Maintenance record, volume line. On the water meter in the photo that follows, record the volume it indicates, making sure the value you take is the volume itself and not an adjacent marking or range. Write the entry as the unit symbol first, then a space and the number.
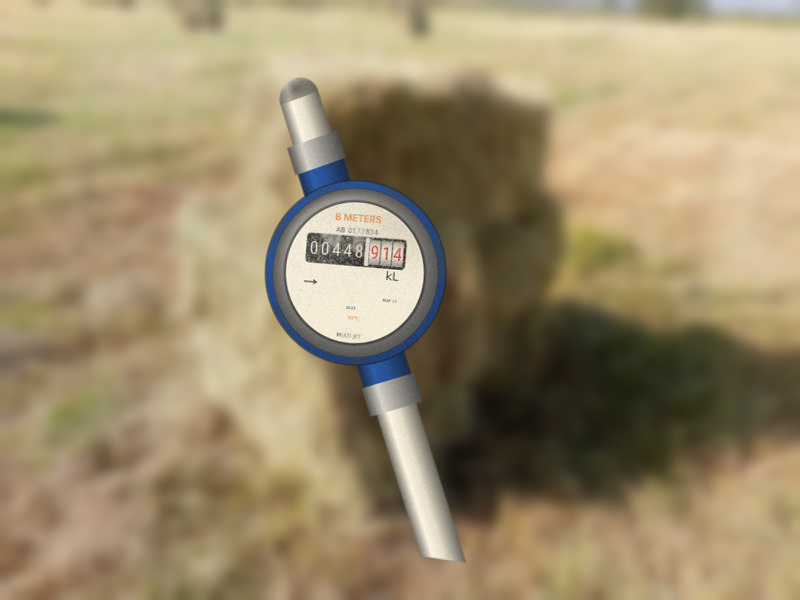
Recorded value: kL 448.914
